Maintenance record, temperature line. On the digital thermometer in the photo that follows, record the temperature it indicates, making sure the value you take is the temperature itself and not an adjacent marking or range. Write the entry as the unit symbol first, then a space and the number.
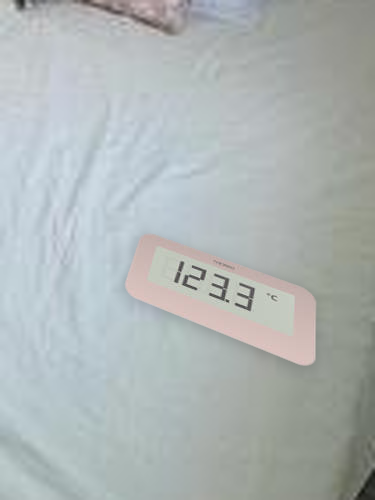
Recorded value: °C 123.3
